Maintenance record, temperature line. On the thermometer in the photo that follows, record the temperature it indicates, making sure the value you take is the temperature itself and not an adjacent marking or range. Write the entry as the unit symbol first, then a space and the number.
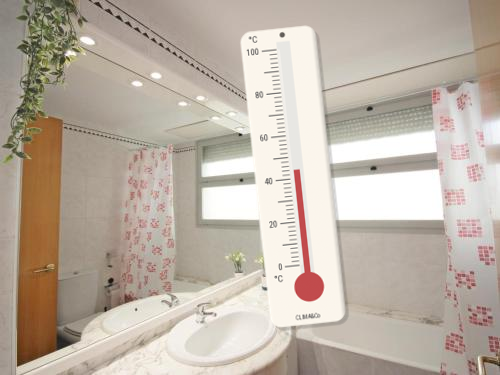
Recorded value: °C 44
